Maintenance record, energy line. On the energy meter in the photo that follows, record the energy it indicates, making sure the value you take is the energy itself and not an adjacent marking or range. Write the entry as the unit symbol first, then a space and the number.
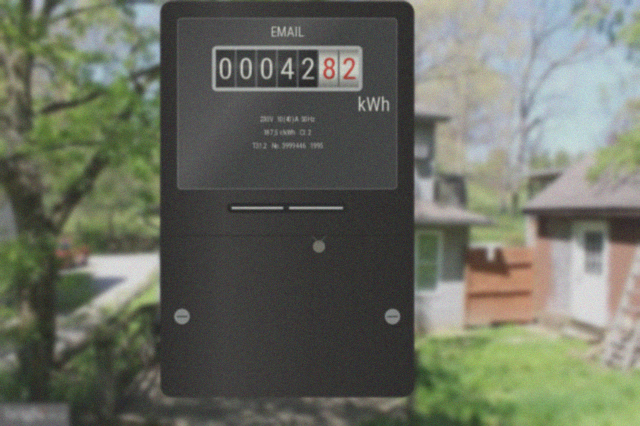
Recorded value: kWh 42.82
